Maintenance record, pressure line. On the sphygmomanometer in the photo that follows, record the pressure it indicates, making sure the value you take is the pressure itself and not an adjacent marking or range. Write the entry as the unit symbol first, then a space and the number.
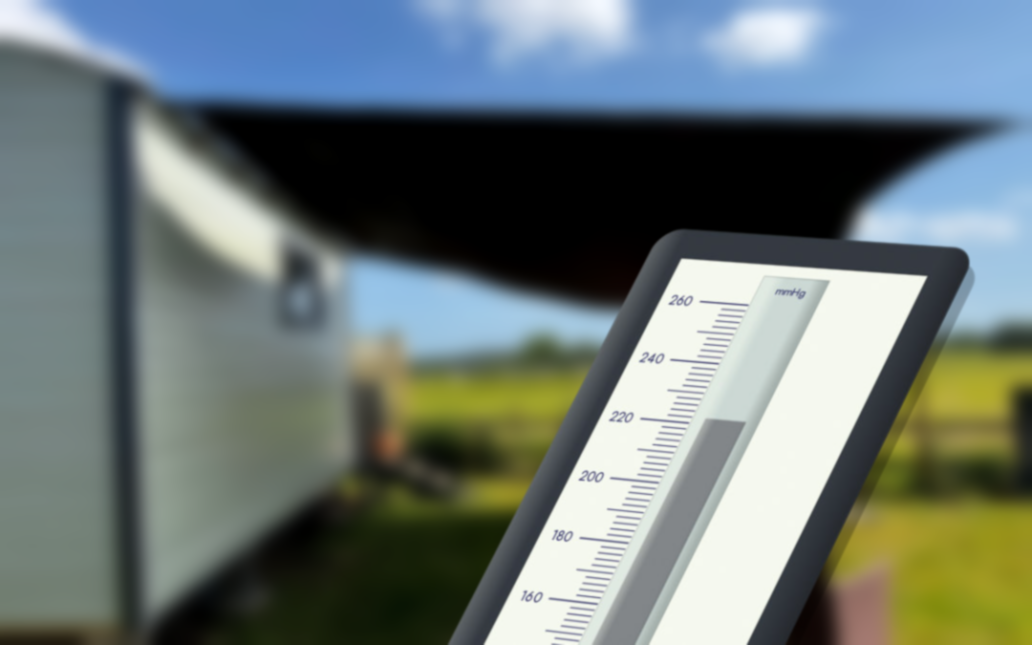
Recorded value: mmHg 222
